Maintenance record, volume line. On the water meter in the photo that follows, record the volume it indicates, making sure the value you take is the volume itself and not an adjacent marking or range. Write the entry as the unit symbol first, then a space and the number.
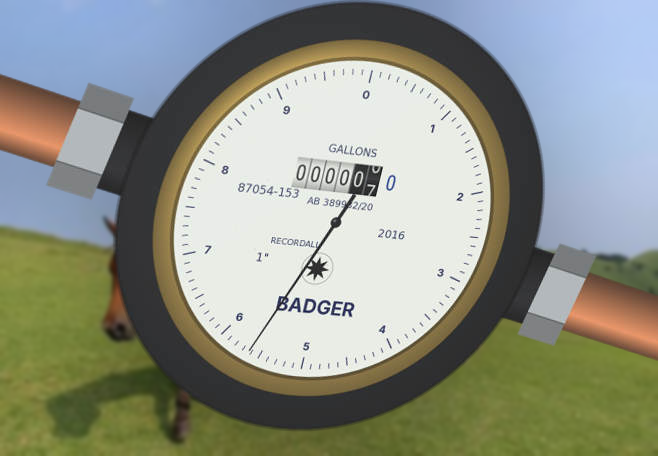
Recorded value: gal 65.6
